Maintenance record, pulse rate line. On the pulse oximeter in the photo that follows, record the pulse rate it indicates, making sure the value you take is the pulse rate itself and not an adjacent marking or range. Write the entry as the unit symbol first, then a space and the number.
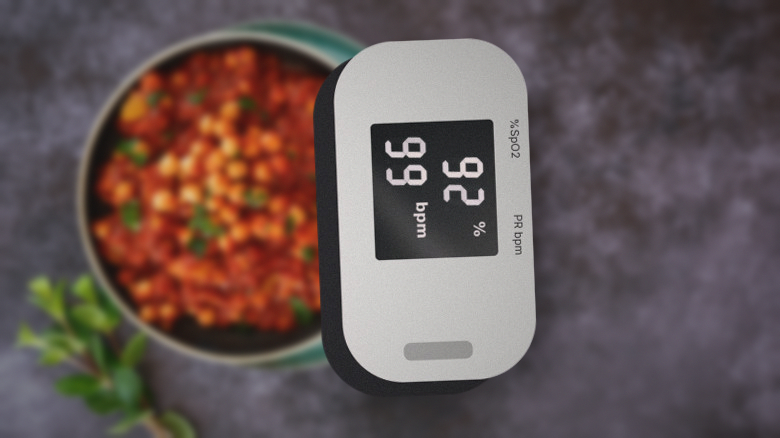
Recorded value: bpm 99
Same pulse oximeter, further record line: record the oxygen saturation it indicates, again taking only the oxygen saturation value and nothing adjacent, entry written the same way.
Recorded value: % 92
